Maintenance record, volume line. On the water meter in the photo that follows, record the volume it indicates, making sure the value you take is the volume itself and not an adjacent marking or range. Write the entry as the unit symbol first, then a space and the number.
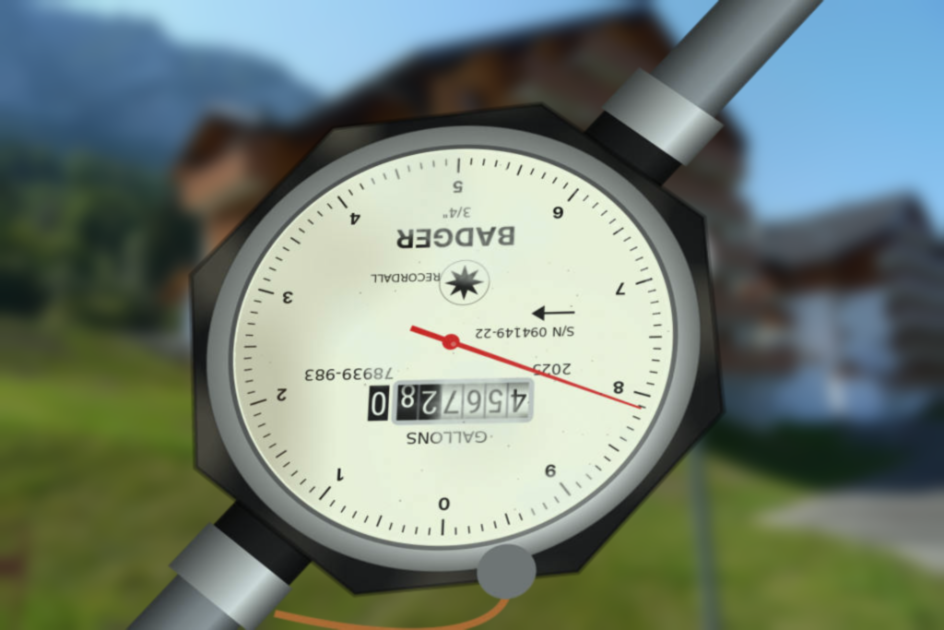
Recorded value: gal 4567278.1
